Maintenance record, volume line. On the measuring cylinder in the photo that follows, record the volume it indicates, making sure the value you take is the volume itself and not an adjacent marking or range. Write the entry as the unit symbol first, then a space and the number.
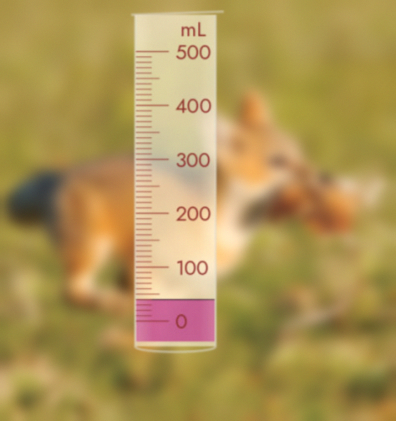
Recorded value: mL 40
